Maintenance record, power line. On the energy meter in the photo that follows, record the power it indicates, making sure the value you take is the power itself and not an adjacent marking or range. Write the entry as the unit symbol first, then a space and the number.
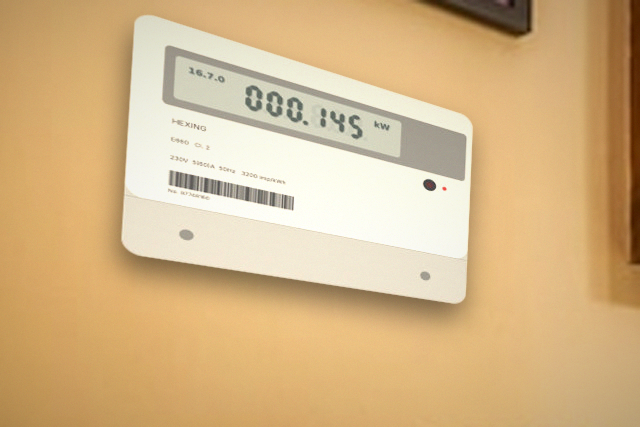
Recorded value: kW 0.145
